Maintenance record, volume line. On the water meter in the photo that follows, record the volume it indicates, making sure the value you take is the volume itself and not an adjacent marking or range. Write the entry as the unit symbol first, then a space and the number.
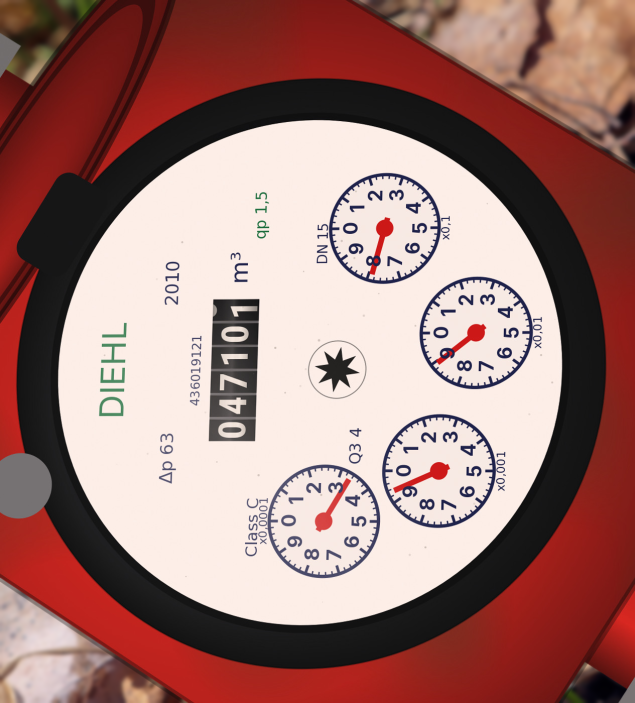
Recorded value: m³ 47100.7893
